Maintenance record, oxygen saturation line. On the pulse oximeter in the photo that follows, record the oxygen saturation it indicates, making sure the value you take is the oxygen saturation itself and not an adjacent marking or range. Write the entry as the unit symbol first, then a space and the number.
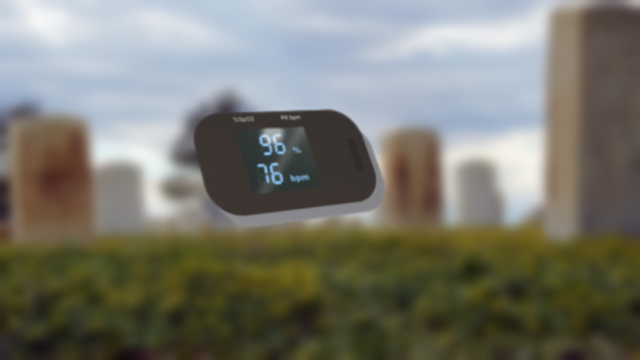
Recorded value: % 96
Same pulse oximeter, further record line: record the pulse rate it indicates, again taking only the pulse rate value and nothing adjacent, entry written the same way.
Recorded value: bpm 76
